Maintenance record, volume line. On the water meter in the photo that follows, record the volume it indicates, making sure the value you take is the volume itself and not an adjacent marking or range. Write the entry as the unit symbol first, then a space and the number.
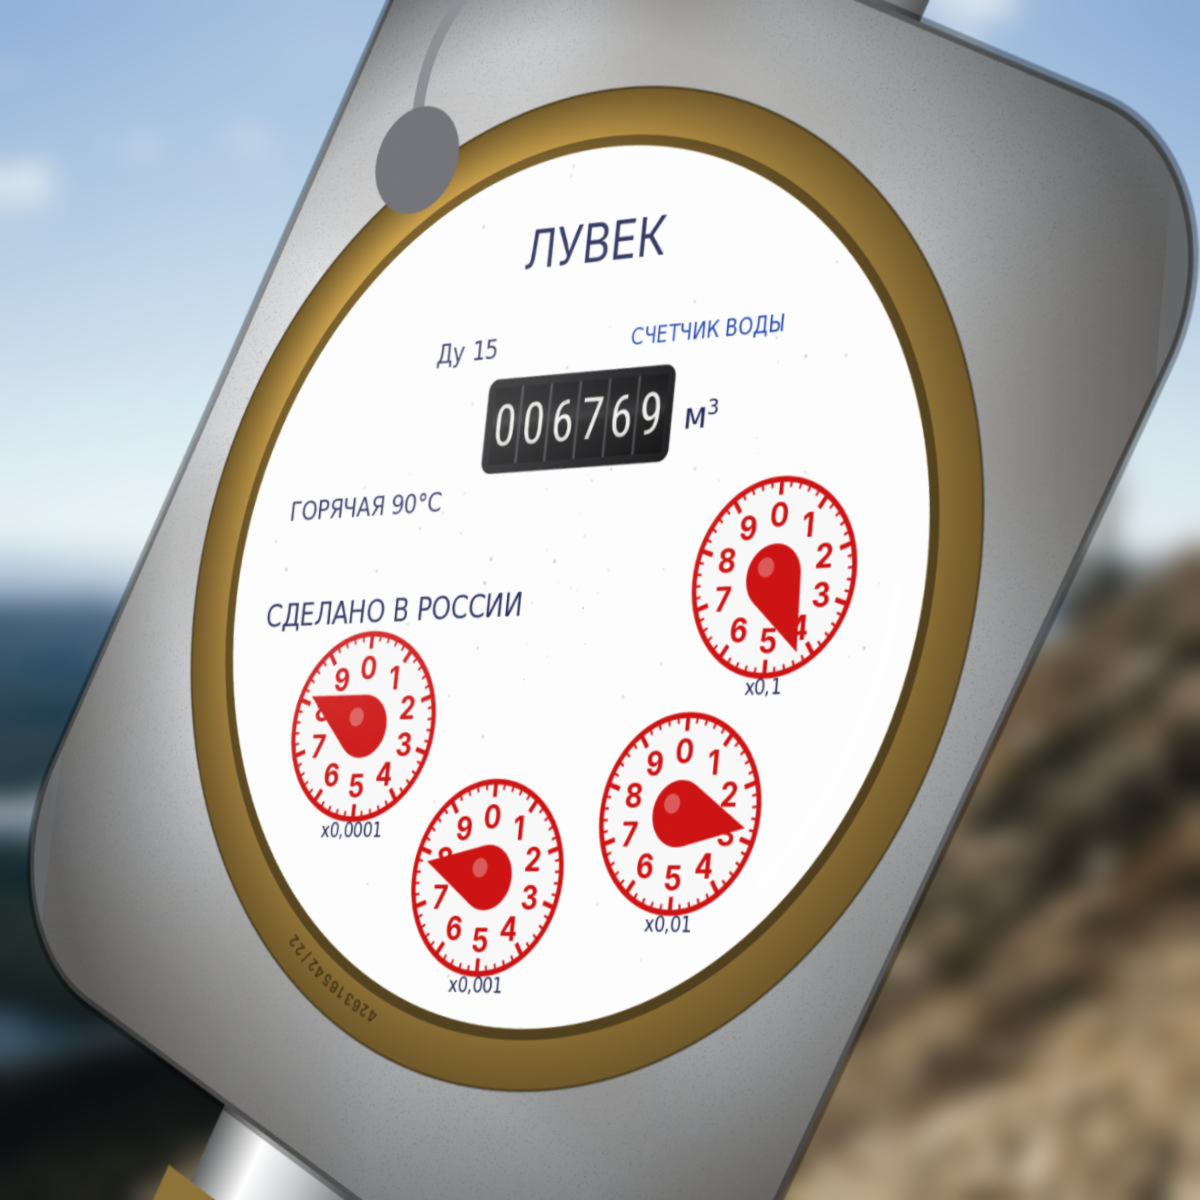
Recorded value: m³ 6769.4278
